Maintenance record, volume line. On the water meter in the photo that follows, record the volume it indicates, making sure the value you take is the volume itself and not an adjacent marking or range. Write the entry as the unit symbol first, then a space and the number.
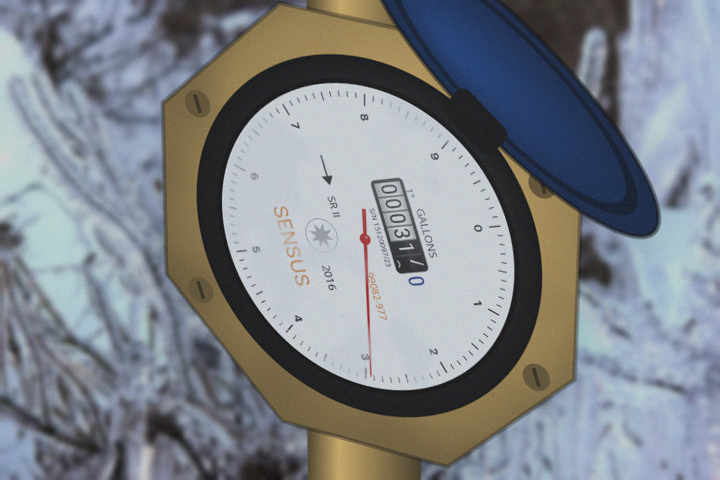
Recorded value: gal 3172.9
